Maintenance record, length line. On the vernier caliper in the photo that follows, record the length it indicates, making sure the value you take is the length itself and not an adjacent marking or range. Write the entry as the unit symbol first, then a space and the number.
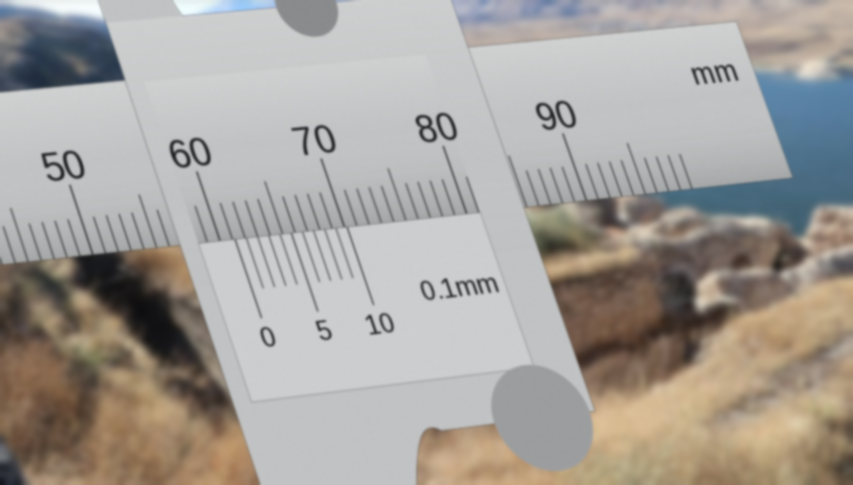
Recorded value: mm 61.2
